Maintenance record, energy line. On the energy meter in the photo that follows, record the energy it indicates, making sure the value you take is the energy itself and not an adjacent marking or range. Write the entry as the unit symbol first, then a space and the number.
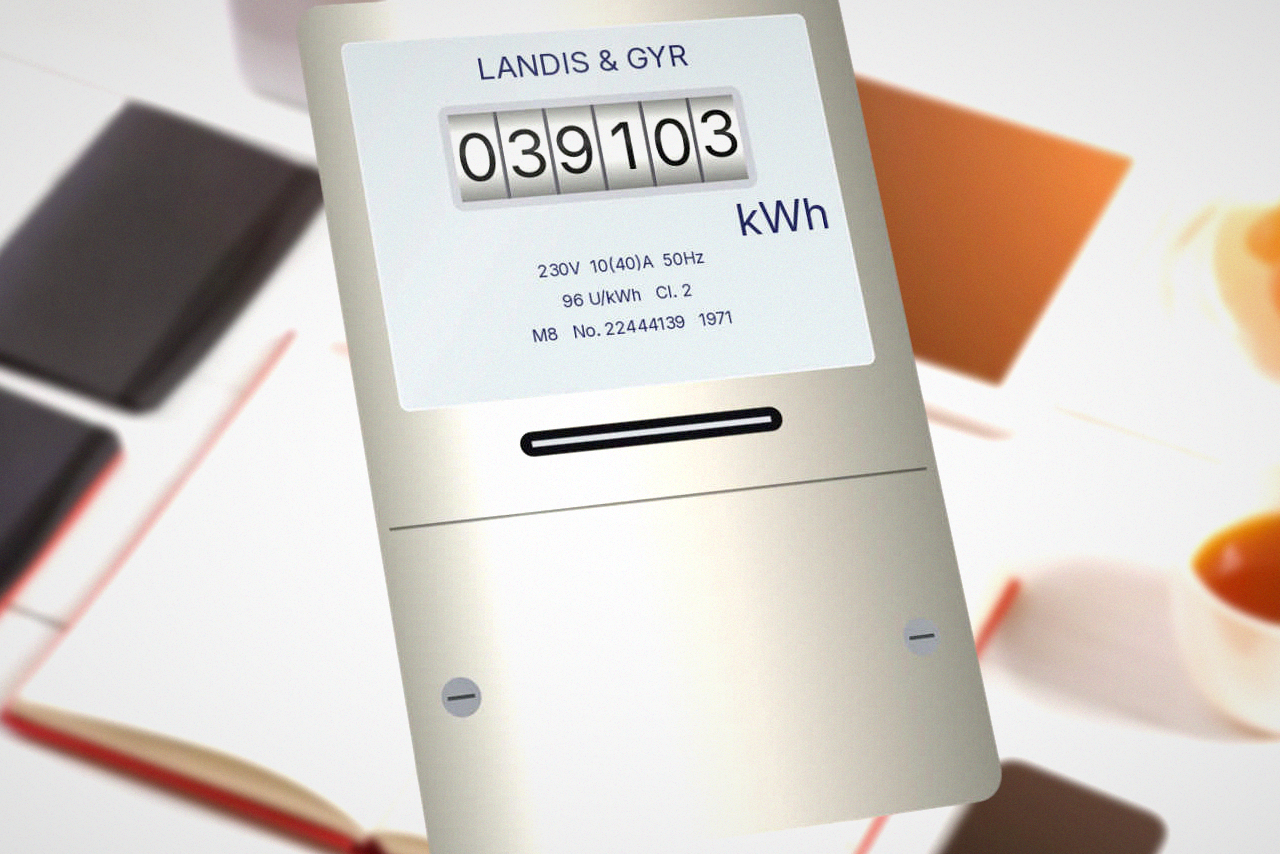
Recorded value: kWh 39103
